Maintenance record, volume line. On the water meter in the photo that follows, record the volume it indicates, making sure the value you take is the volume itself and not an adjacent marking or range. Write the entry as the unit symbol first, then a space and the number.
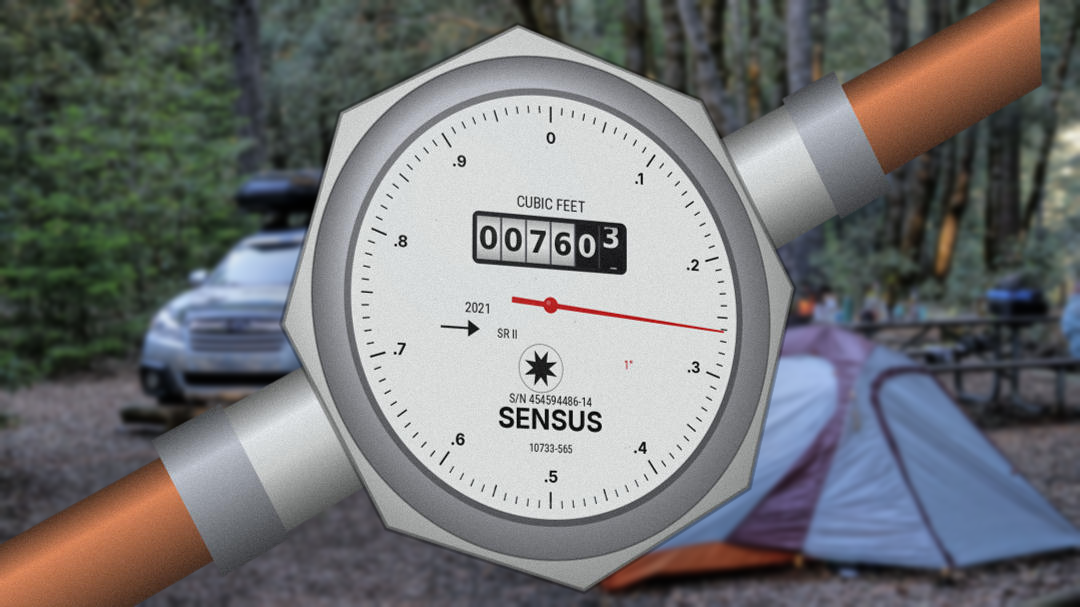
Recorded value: ft³ 7603.26
